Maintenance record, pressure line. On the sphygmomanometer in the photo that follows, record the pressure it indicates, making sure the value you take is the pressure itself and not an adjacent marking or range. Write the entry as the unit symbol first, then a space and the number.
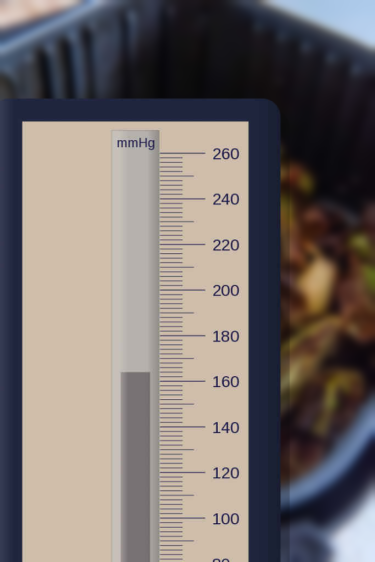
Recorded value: mmHg 164
